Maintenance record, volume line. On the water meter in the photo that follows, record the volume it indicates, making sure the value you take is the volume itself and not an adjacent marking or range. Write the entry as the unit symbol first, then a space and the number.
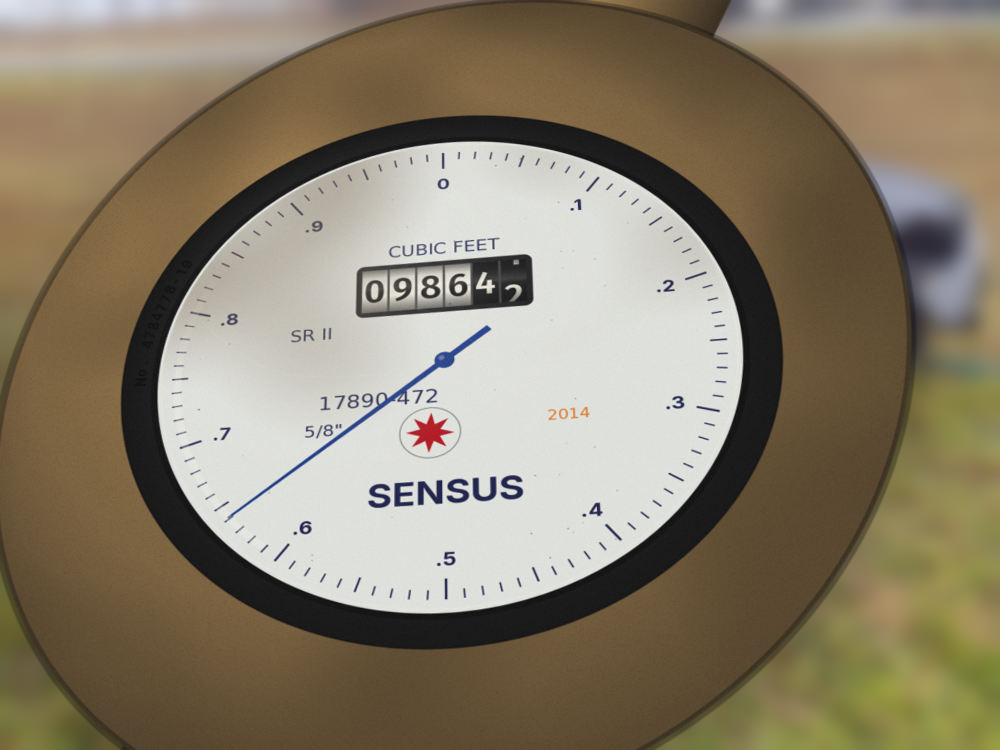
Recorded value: ft³ 98641.64
